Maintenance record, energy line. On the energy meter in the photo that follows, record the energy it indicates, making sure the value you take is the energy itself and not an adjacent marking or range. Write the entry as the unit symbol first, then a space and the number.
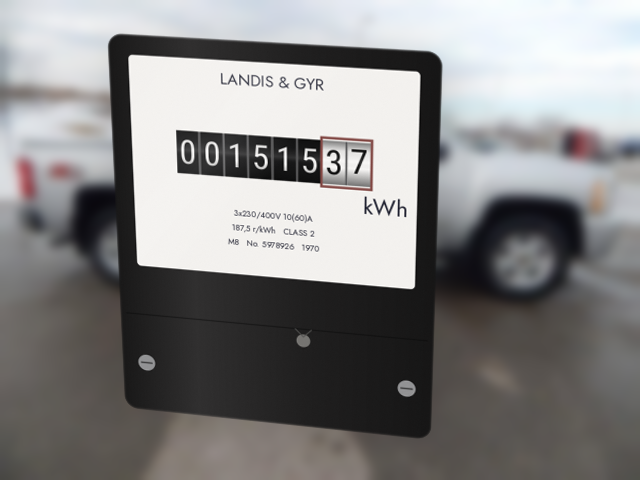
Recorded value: kWh 1515.37
